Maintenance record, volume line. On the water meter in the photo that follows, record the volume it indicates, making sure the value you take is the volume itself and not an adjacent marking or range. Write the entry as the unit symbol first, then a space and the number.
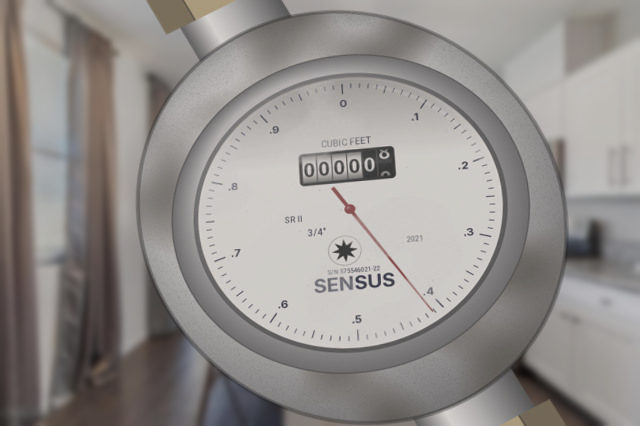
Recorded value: ft³ 8.41
